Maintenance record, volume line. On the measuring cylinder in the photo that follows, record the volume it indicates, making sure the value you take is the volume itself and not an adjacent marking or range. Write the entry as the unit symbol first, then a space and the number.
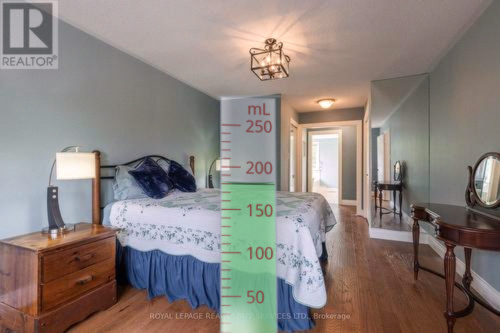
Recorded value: mL 180
